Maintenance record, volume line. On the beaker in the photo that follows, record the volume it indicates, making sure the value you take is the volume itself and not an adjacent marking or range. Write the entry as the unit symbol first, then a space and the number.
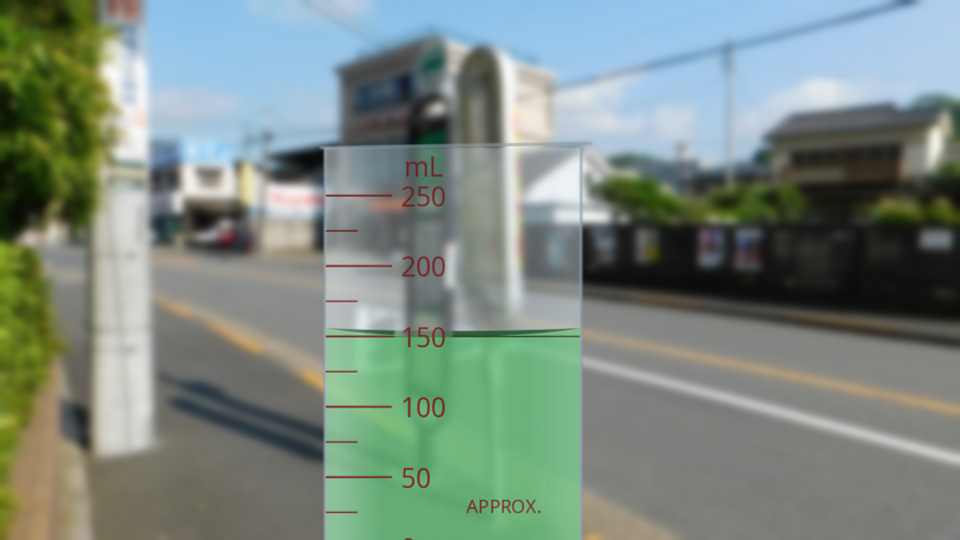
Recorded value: mL 150
